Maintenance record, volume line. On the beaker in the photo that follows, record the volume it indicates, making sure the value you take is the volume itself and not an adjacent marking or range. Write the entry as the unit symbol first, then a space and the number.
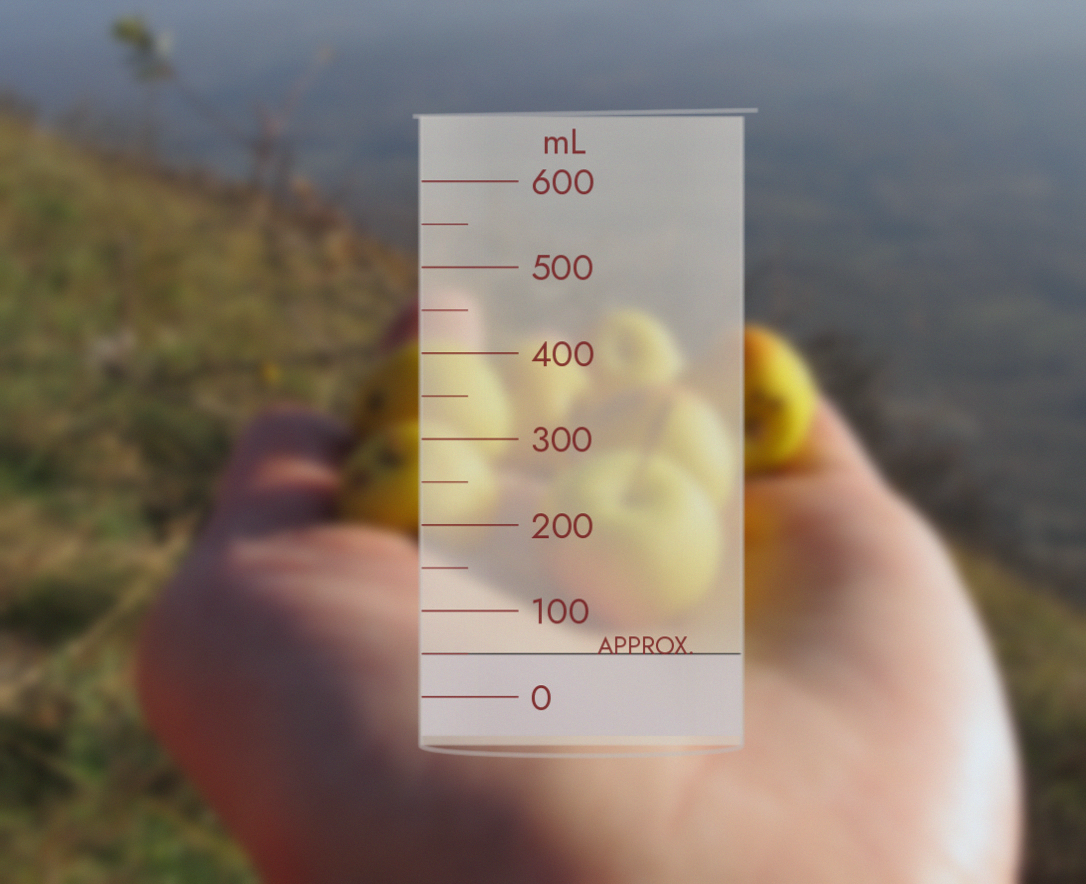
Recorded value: mL 50
